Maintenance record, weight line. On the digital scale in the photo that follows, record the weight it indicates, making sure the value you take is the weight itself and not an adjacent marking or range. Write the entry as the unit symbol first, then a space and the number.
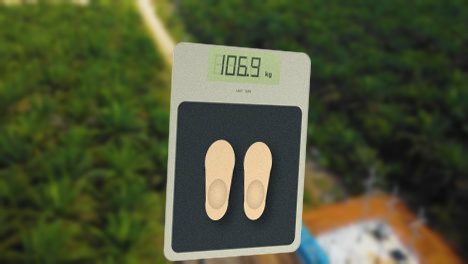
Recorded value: kg 106.9
